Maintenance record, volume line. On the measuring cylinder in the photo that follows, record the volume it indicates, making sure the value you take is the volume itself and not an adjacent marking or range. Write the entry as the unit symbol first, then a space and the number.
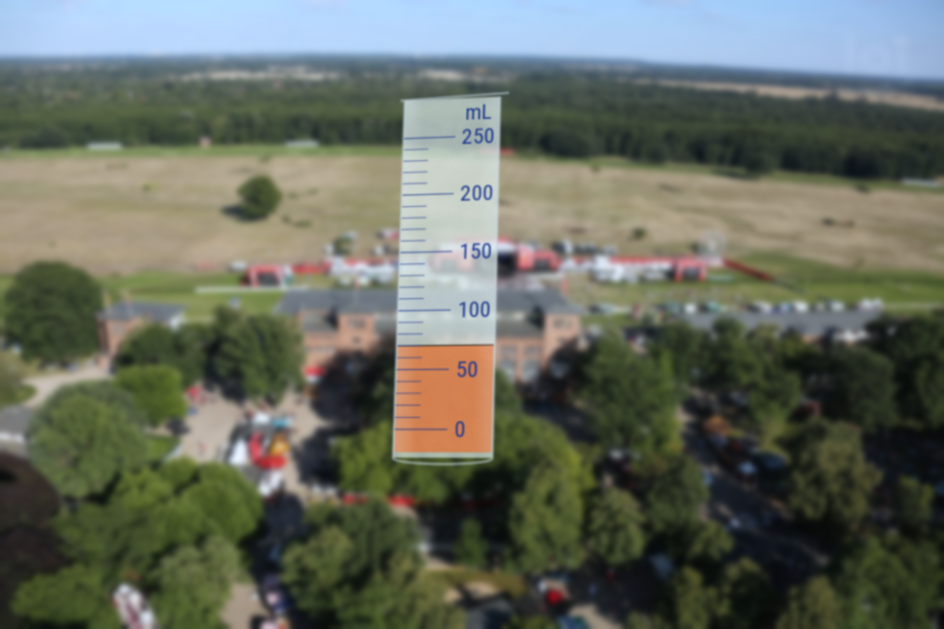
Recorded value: mL 70
